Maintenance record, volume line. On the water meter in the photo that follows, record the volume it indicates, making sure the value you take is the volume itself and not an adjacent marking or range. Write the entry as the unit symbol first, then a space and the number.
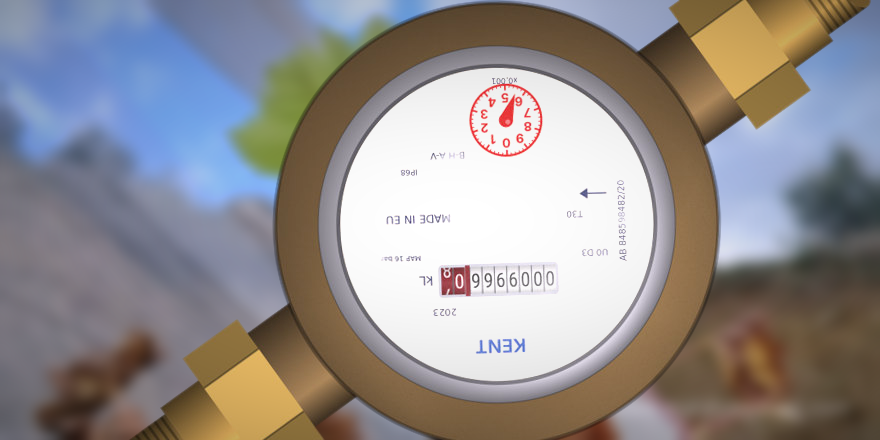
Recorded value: kL 9966.075
